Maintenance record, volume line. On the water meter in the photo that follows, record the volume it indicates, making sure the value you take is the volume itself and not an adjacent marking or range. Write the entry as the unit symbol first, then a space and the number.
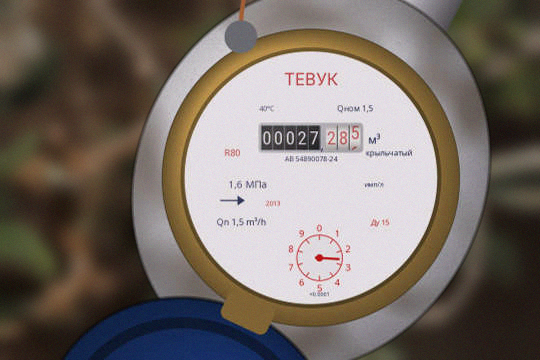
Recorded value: m³ 27.2852
